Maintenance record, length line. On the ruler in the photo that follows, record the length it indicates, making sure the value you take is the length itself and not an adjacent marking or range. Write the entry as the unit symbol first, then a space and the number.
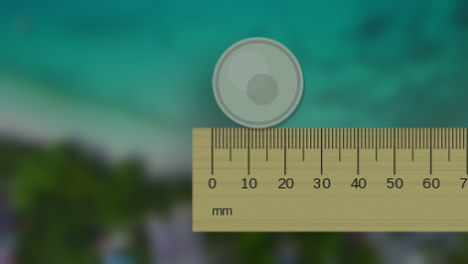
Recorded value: mm 25
